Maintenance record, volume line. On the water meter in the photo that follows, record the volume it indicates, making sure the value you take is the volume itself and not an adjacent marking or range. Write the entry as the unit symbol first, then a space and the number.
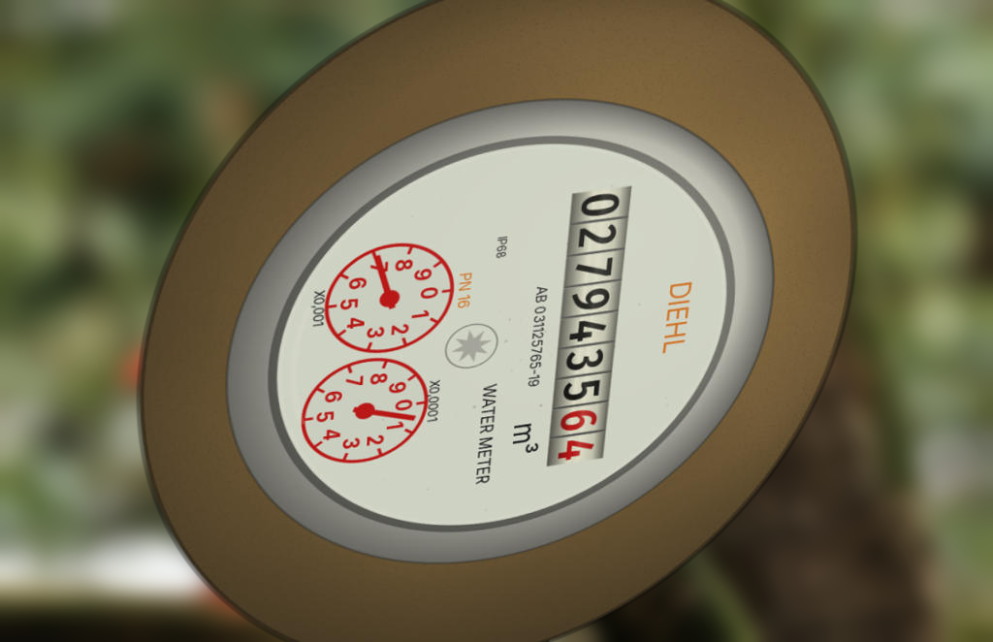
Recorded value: m³ 279435.6470
